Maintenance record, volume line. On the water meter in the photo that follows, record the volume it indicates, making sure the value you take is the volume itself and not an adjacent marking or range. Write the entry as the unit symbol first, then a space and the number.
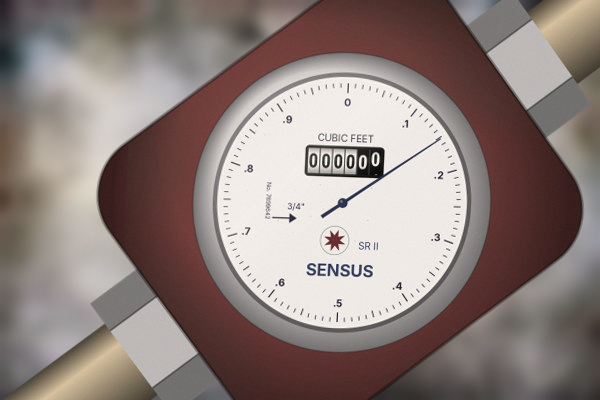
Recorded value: ft³ 0.15
